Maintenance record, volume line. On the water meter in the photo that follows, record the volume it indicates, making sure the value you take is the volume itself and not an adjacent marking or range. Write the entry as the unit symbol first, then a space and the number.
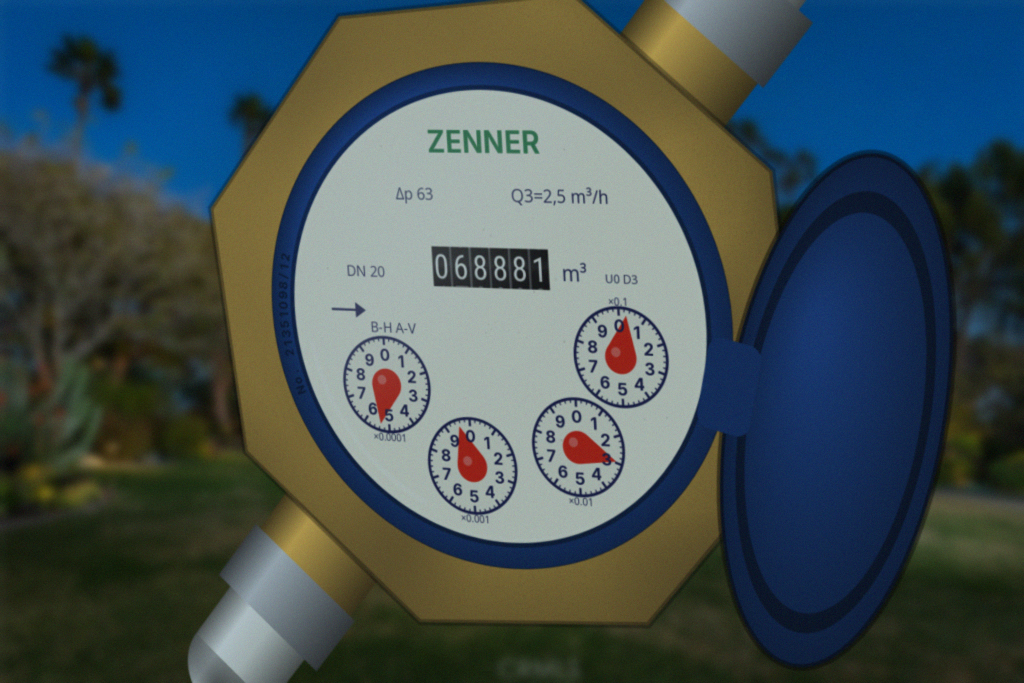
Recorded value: m³ 68881.0295
